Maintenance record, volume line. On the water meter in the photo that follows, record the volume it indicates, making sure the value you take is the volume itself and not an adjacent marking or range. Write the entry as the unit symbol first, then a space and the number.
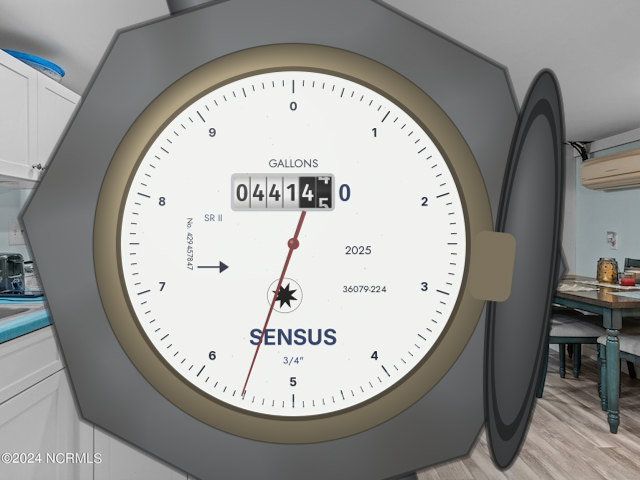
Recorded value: gal 441445.5
